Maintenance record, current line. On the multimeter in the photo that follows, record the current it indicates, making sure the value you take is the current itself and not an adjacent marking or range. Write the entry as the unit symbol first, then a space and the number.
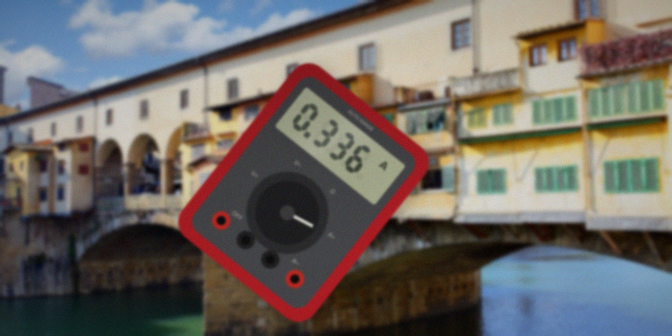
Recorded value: A 0.336
